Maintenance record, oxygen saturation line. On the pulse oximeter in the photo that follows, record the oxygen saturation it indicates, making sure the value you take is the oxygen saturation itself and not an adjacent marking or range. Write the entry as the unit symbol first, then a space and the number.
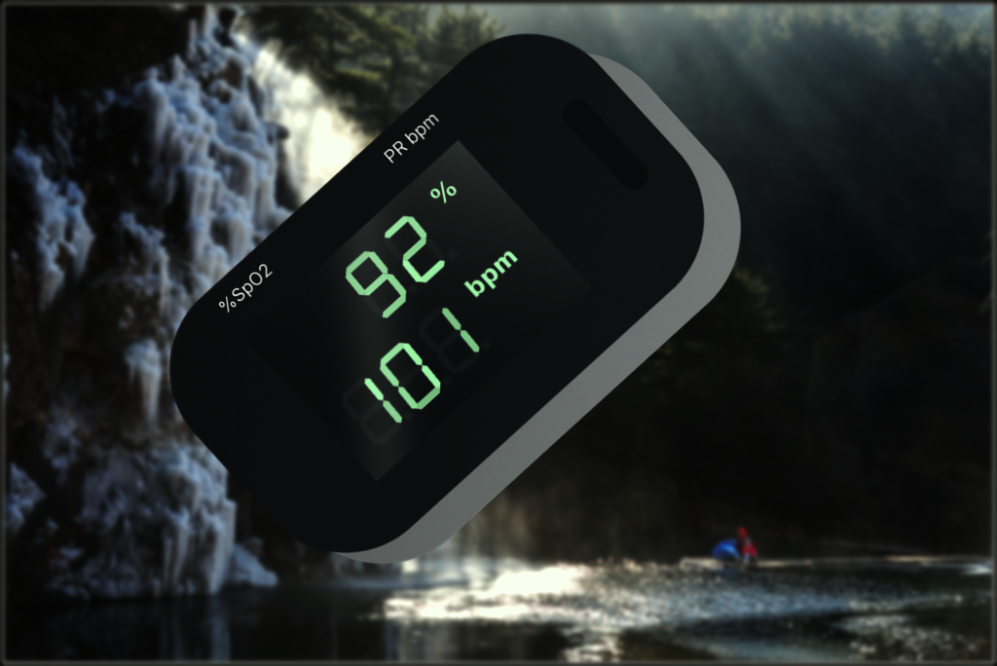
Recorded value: % 92
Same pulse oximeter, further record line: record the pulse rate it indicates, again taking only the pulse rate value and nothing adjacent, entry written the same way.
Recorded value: bpm 101
